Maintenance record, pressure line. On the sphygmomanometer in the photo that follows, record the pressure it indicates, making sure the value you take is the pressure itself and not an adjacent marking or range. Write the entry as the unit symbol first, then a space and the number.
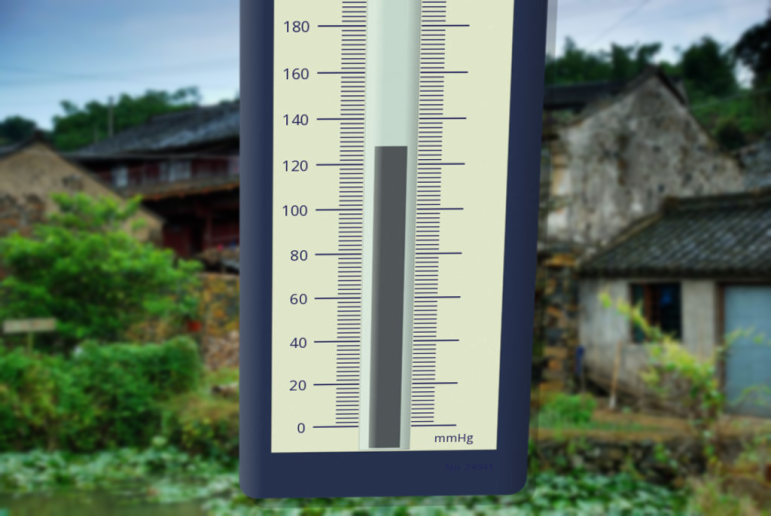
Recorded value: mmHg 128
